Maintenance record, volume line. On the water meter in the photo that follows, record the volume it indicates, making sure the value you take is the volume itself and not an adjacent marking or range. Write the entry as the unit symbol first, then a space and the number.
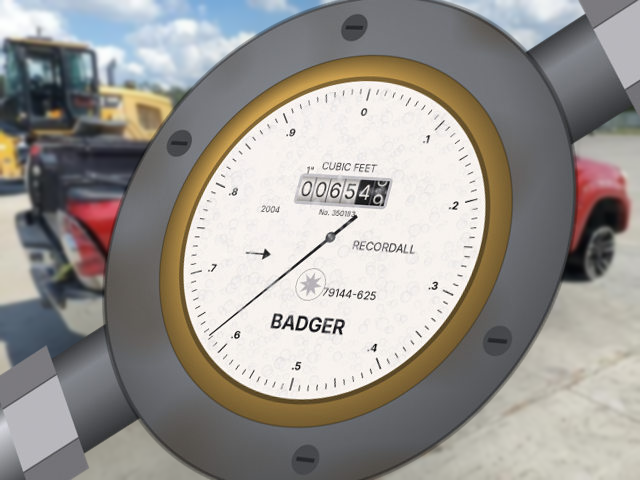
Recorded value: ft³ 6548.62
